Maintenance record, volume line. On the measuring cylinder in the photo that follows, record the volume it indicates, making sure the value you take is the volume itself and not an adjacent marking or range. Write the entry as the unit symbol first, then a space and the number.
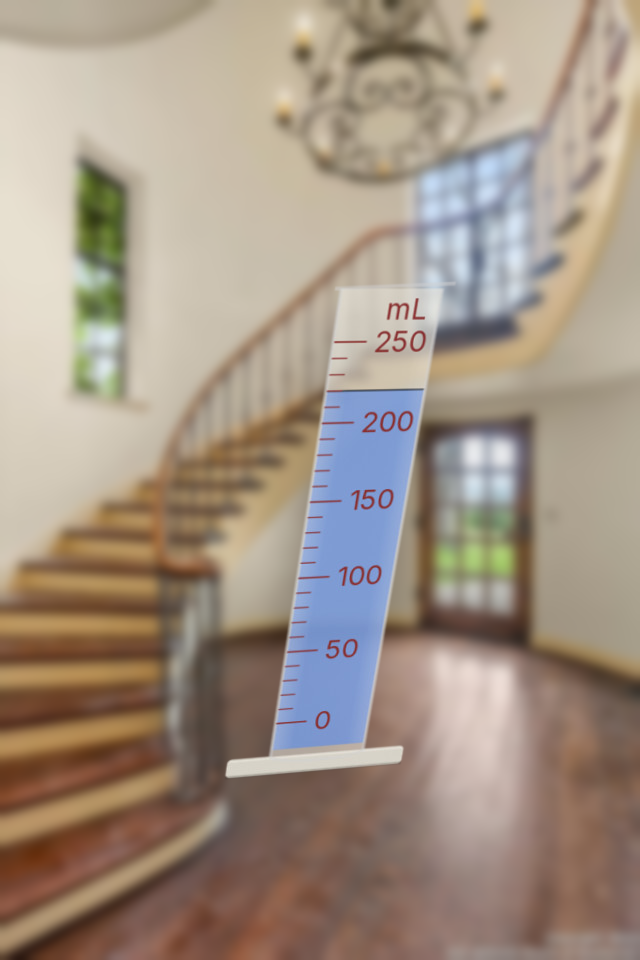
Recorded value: mL 220
